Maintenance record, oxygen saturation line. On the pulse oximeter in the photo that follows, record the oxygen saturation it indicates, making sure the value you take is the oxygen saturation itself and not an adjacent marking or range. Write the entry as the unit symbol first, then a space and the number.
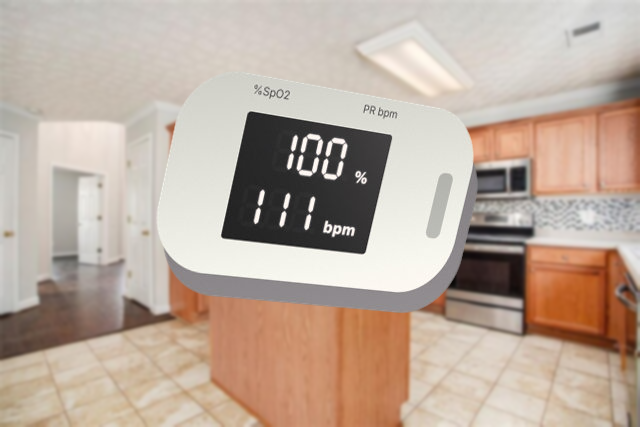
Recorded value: % 100
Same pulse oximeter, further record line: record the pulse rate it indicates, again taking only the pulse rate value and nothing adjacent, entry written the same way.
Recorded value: bpm 111
